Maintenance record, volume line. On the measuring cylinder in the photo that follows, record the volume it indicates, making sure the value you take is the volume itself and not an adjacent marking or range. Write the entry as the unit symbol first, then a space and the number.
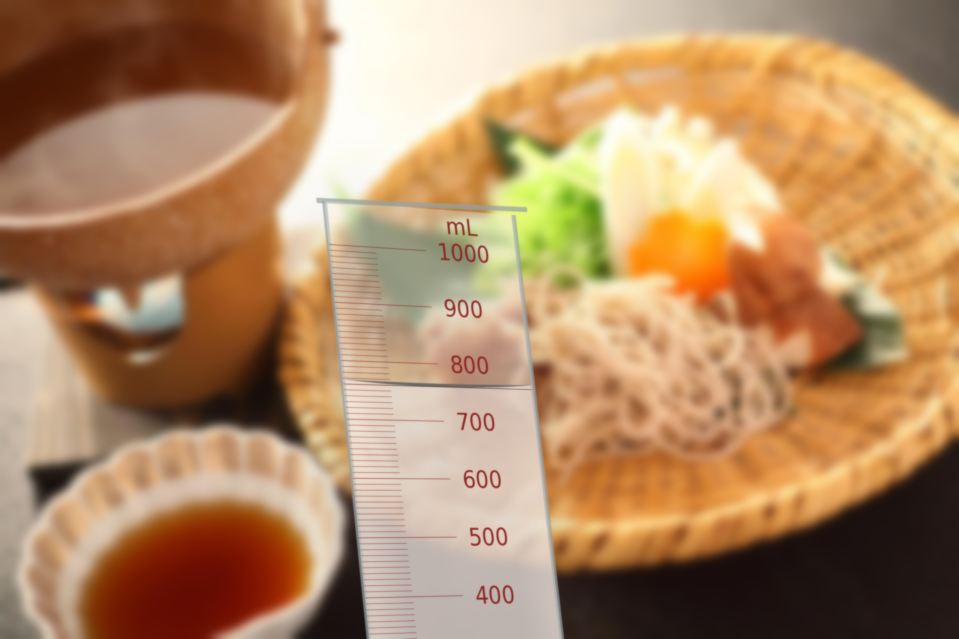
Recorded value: mL 760
